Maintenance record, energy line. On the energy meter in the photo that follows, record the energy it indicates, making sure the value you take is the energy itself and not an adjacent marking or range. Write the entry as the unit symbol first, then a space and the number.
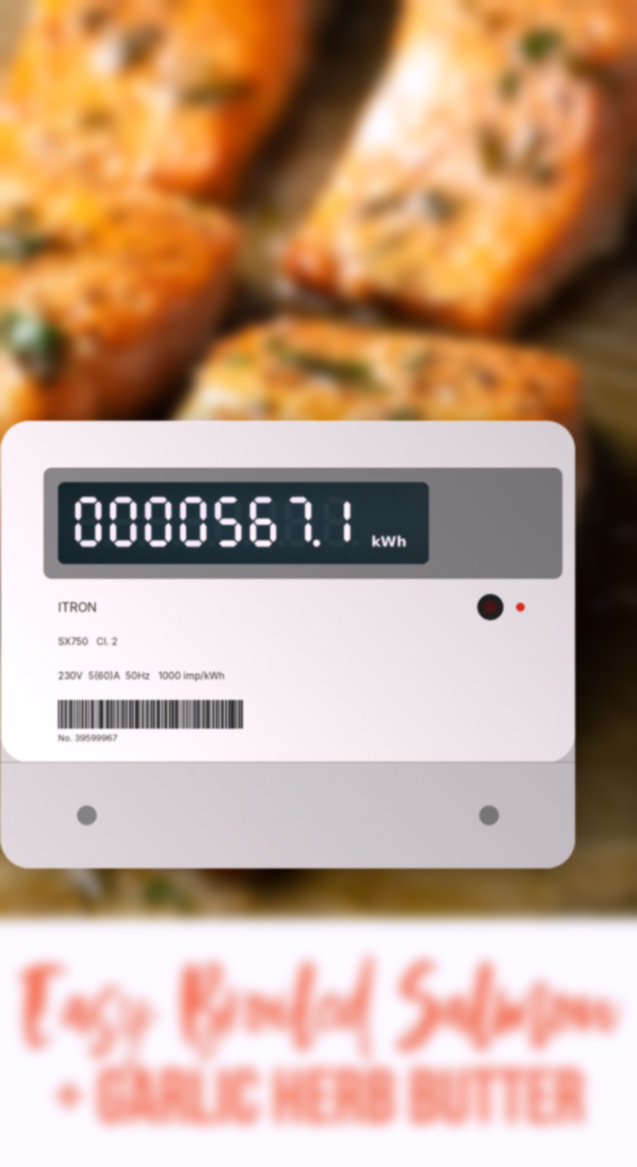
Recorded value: kWh 567.1
